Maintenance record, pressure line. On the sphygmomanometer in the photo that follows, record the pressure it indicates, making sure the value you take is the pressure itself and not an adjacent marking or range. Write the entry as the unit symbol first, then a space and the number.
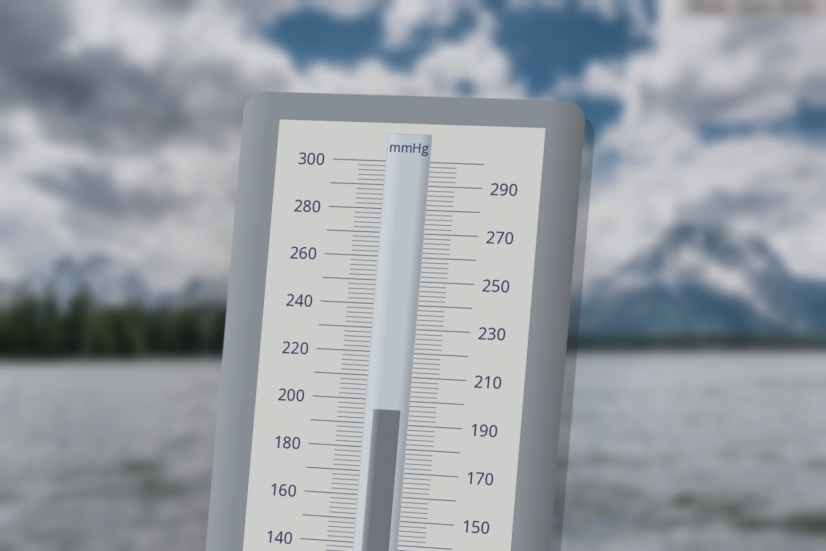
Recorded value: mmHg 196
